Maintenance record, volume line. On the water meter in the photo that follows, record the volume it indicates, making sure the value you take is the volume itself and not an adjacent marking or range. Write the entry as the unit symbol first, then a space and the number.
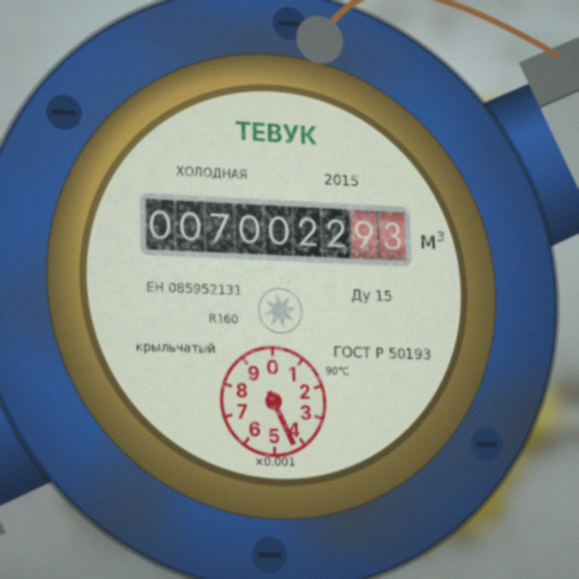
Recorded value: m³ 70022.934
